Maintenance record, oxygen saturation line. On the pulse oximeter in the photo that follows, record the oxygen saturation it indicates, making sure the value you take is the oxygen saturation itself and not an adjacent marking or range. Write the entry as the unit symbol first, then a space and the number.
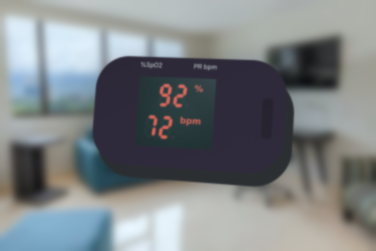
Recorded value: % 92
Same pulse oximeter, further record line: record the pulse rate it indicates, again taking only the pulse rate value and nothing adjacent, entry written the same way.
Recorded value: bpm 72
